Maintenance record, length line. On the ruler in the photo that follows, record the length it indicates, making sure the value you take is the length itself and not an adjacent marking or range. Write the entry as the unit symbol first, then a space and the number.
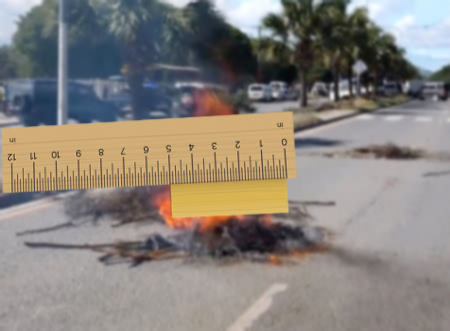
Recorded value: in 5
